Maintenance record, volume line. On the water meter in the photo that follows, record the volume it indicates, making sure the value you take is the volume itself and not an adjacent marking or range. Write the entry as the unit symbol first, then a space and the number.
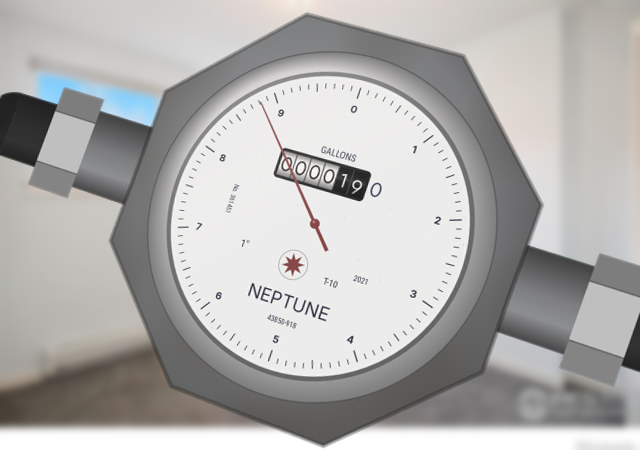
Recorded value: gal 188.8
